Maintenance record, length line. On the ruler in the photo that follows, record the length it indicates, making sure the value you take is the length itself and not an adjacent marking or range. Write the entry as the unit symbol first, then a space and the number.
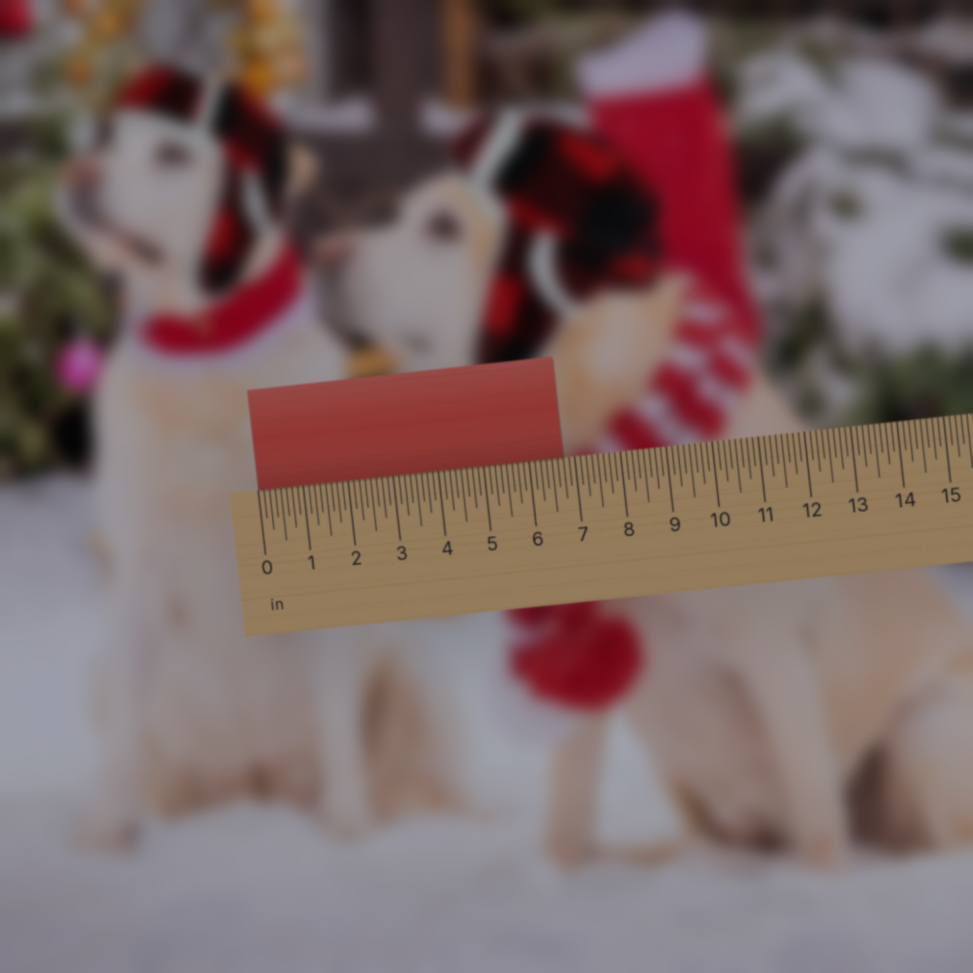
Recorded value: in 6.75
